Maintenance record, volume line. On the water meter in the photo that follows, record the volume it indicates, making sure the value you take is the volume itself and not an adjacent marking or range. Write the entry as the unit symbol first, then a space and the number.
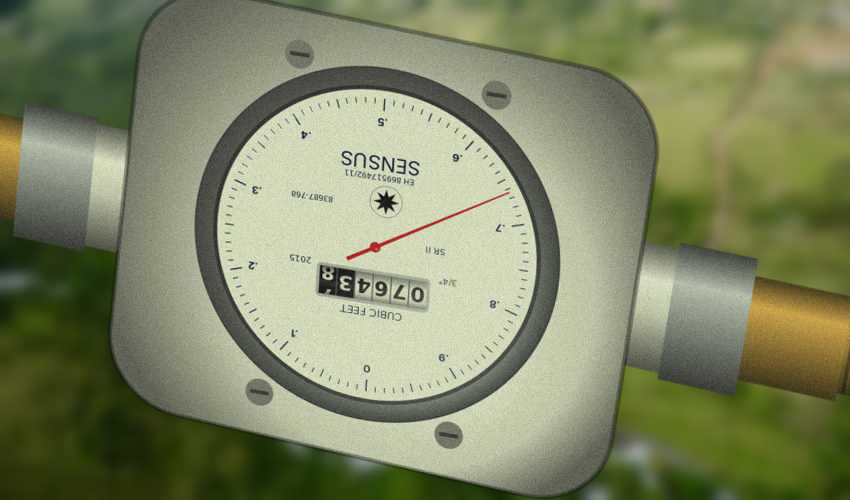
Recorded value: ft³ 76437.66
